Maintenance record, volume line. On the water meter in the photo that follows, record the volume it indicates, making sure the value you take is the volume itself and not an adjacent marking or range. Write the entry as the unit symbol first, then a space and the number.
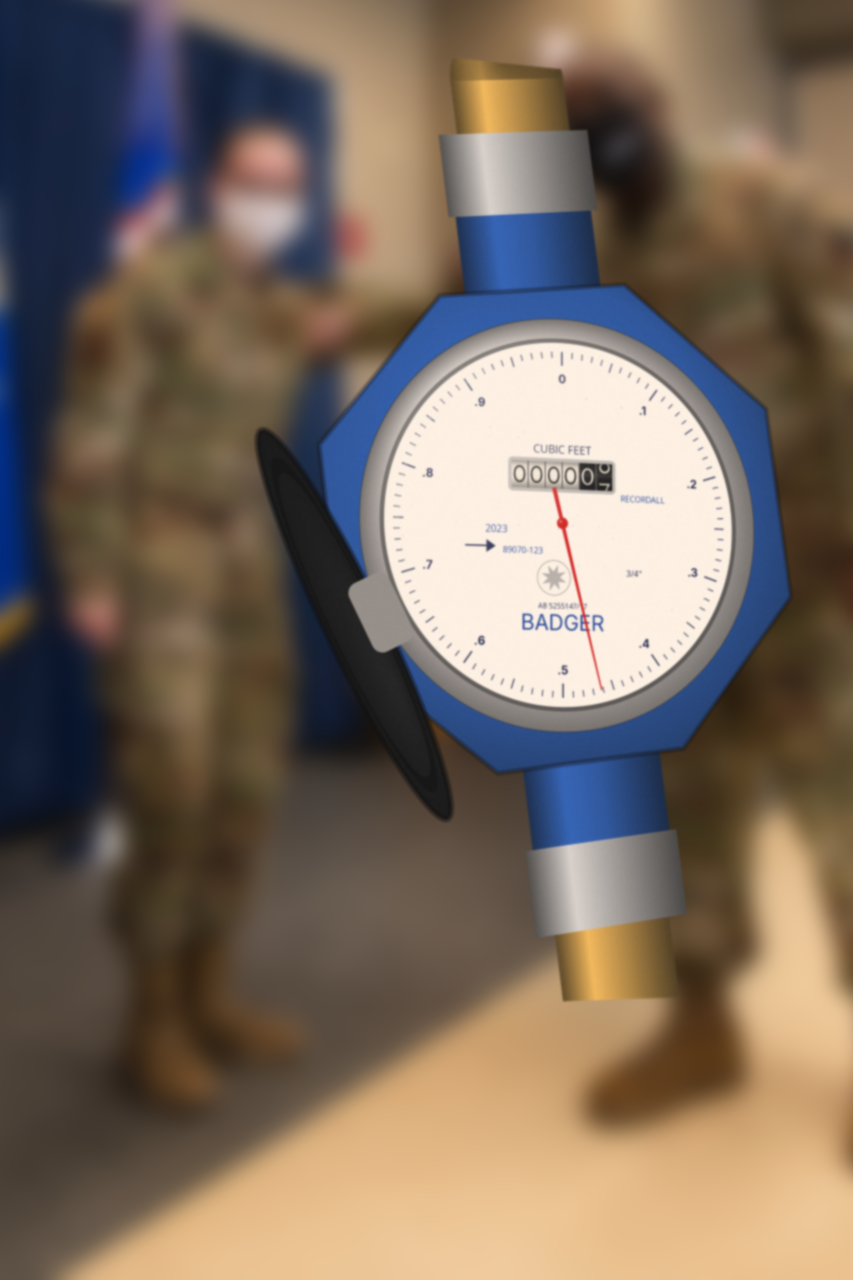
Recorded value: ft³ 6.46
